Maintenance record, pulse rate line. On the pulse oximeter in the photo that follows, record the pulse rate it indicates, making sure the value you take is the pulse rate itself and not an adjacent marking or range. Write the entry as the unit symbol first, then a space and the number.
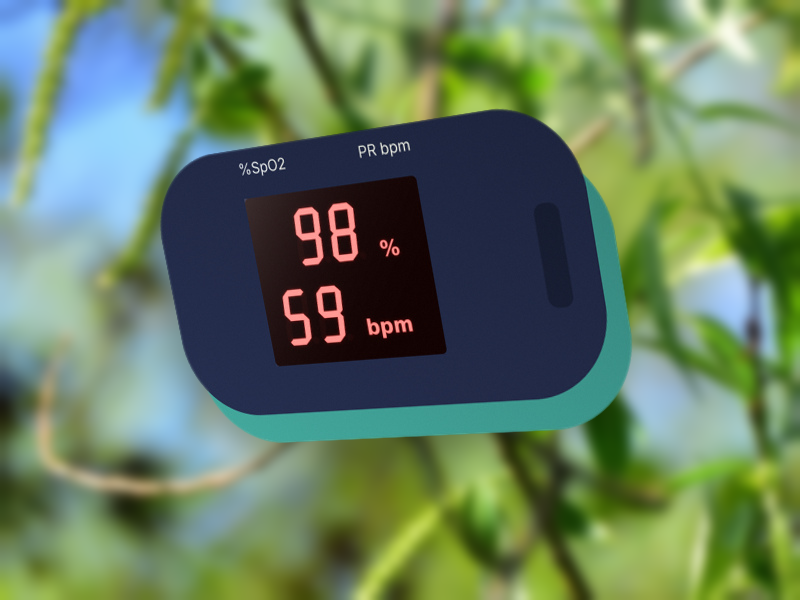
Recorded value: bpm 59
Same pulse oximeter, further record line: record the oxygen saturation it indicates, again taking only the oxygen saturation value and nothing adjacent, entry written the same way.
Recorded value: % 98
